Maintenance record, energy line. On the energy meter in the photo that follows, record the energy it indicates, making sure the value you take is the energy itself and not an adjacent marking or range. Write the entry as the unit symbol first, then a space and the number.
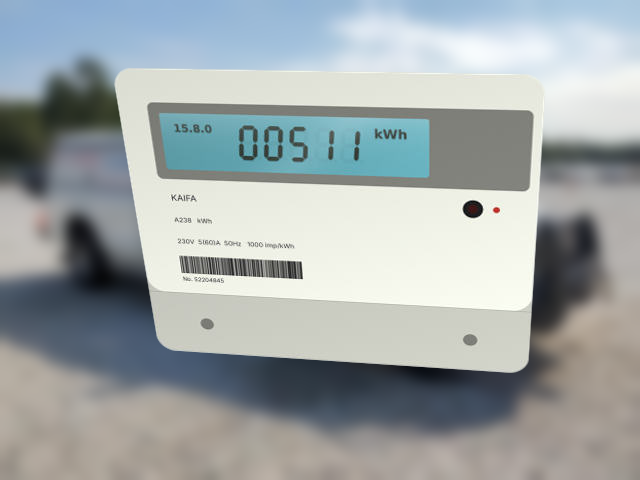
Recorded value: kWh 511
